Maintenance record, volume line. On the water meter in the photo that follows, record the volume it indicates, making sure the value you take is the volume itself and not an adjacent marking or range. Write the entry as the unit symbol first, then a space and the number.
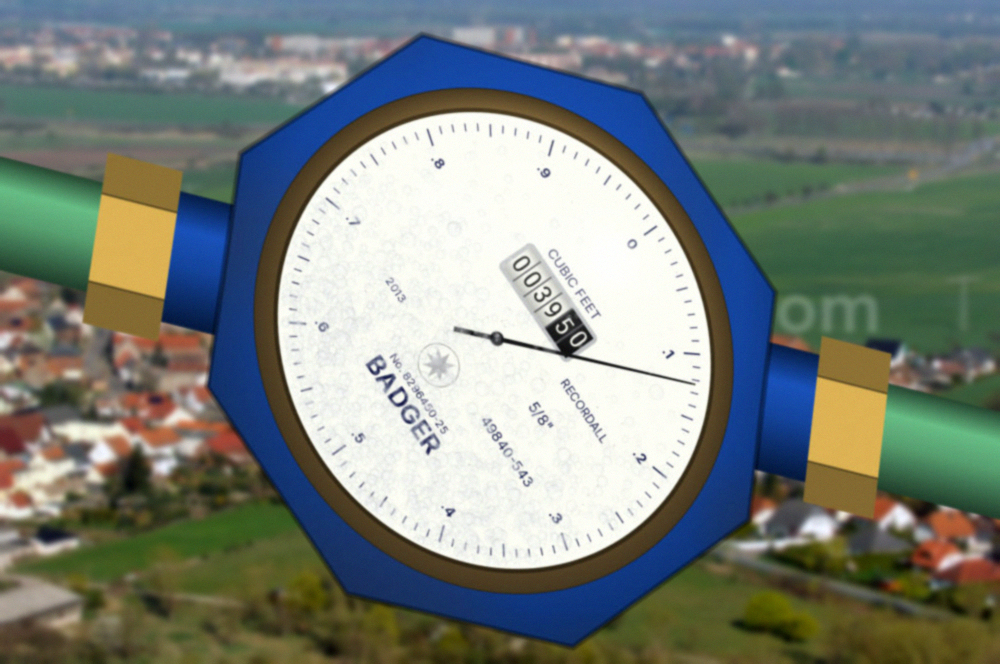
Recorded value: ft³ 3950.12
